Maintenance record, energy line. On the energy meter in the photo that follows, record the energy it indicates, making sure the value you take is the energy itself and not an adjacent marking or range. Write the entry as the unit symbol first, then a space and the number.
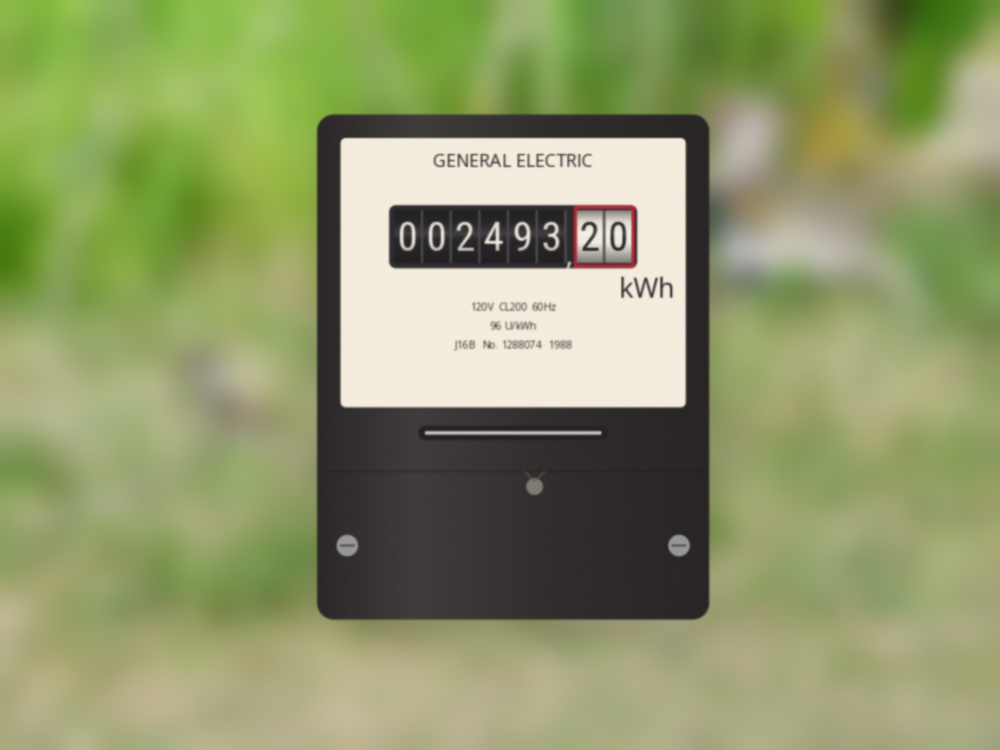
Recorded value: kWh 2493.20
